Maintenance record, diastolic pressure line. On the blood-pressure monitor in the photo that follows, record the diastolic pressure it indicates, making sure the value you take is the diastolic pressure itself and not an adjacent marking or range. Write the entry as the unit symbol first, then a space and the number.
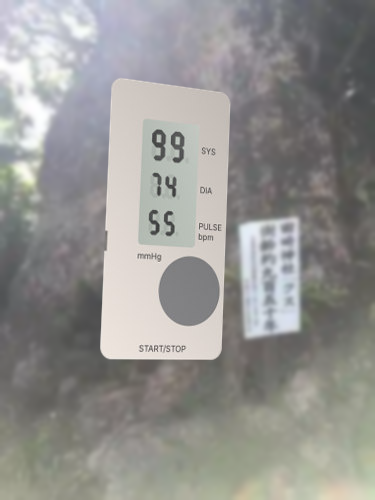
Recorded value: mmHg 74
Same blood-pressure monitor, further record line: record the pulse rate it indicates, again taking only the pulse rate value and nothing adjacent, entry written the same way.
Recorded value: bpm 55
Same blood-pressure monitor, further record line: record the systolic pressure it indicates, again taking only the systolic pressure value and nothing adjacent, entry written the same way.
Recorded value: mmHg 99
